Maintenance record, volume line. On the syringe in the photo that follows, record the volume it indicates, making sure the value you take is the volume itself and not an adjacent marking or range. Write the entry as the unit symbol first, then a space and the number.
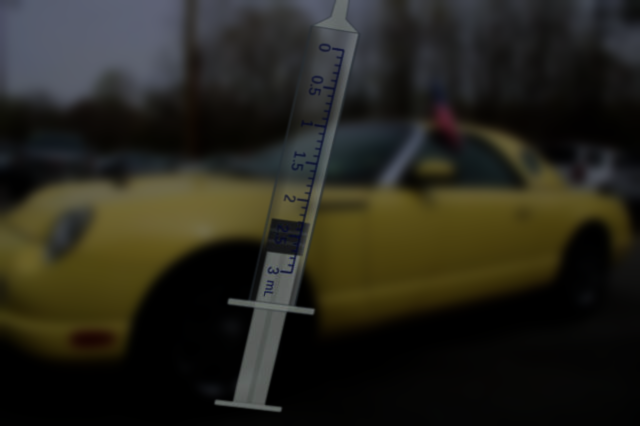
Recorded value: mL 2.3
